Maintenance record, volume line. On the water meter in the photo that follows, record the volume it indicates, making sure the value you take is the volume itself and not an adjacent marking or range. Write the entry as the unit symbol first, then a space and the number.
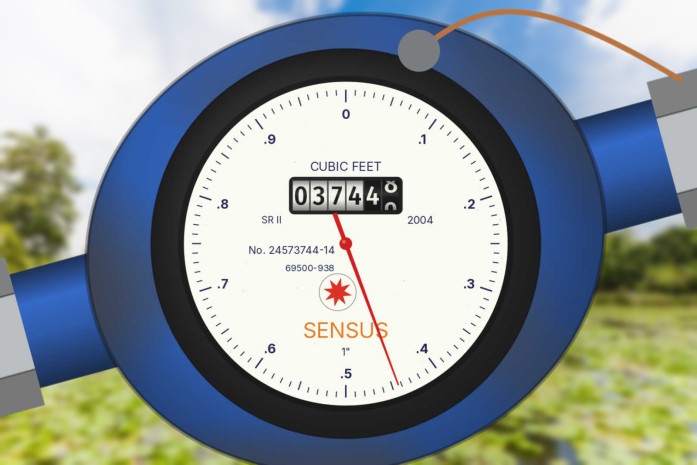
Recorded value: ft³ 37448.44
